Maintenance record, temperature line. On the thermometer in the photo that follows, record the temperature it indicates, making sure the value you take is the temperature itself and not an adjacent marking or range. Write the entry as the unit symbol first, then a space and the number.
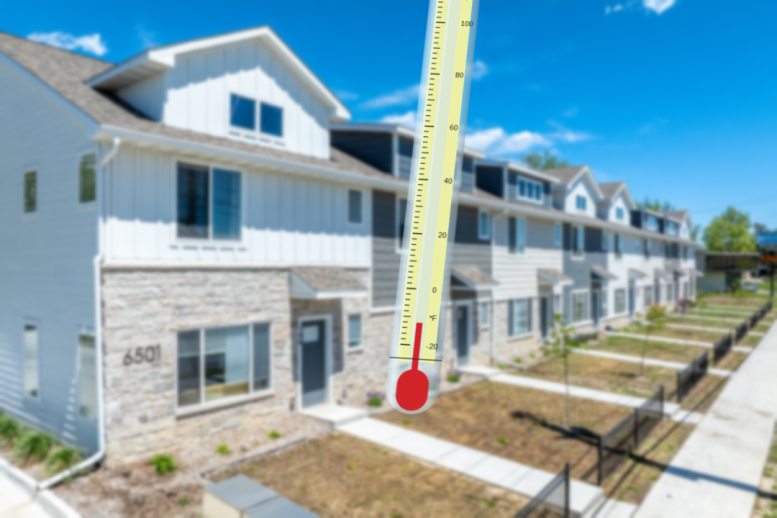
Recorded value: °F -12
